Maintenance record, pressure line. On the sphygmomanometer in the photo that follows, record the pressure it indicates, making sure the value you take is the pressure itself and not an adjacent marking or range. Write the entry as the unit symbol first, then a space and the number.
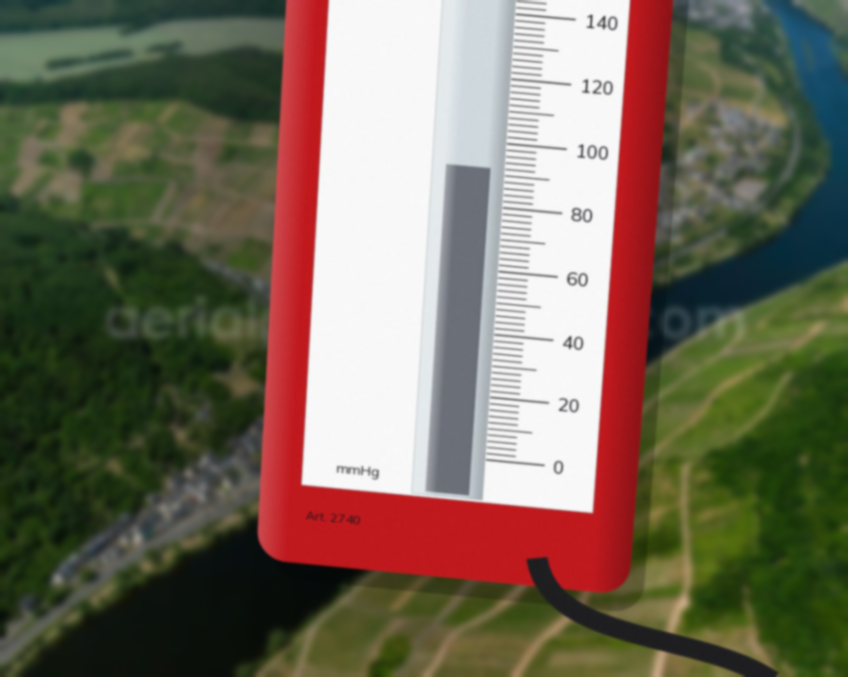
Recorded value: mmHg 92
